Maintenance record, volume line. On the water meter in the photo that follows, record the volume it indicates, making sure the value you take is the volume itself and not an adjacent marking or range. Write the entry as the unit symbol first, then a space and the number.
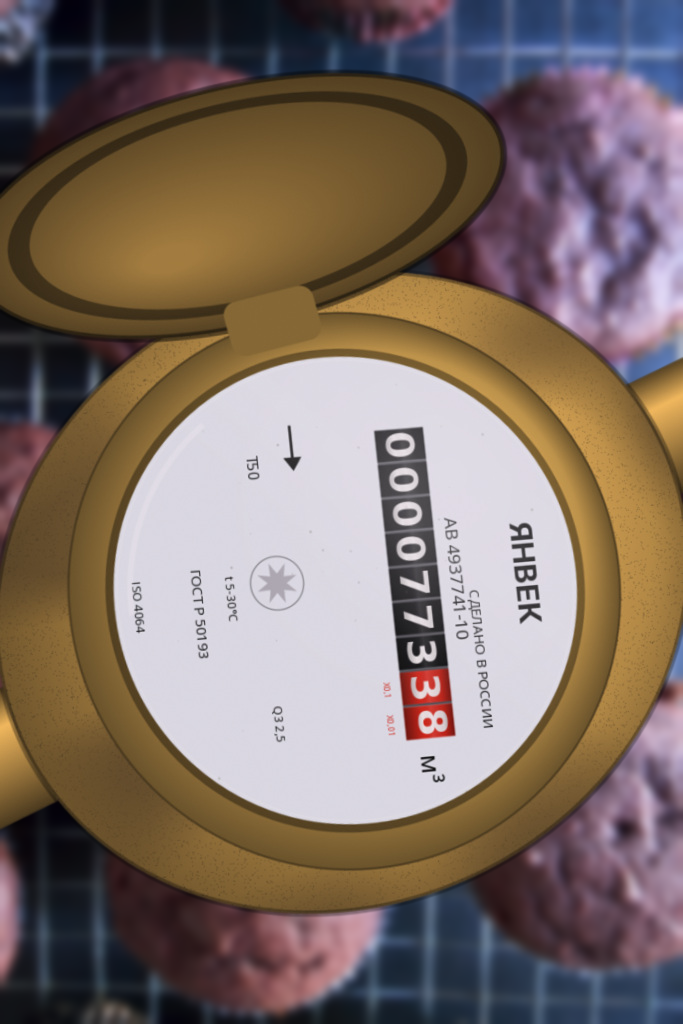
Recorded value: m³ 773.38
